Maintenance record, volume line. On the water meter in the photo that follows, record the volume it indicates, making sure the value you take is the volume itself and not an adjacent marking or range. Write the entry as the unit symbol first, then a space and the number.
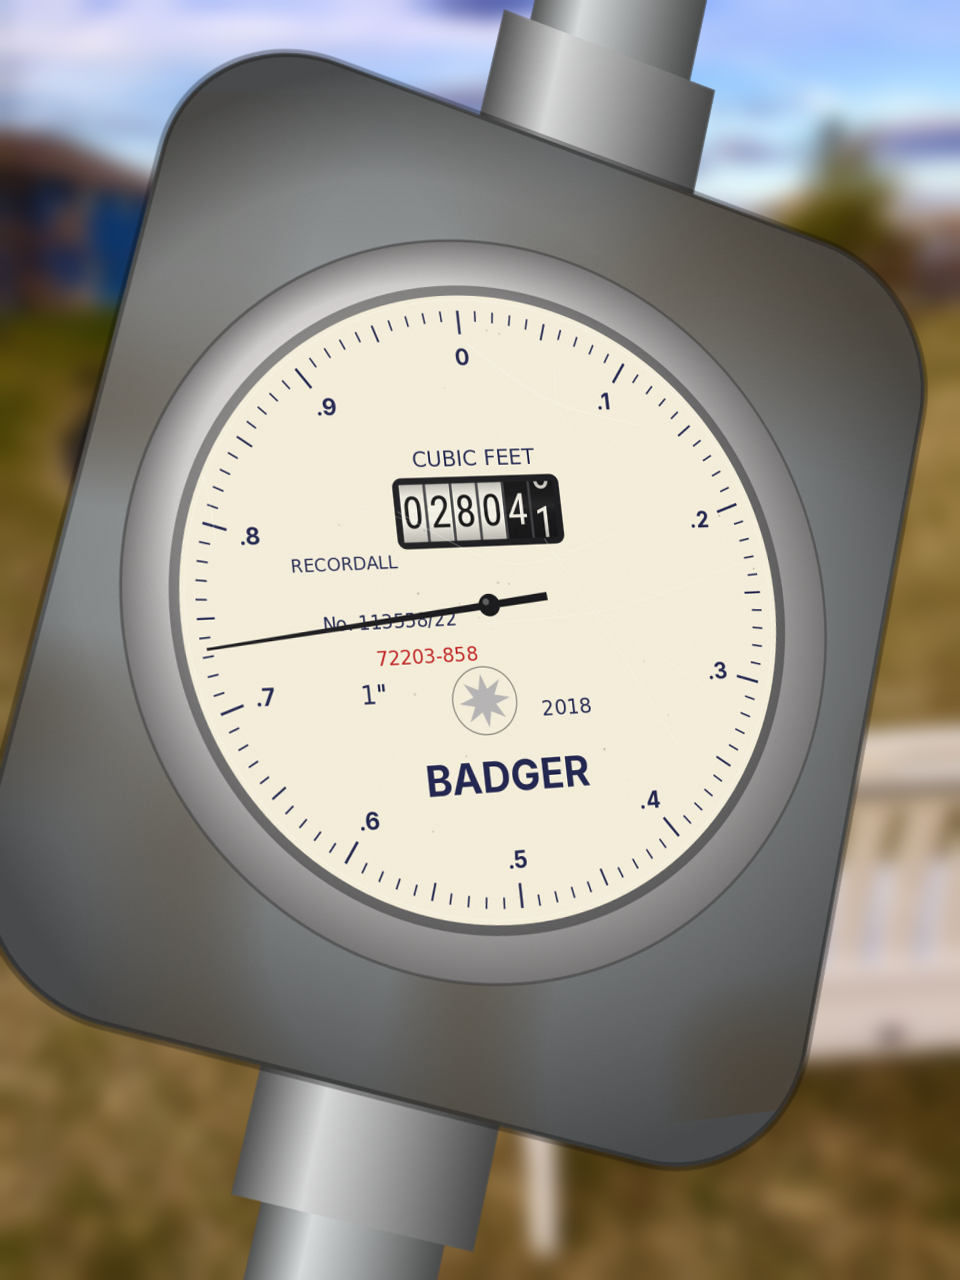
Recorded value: ft³ 28040.73
